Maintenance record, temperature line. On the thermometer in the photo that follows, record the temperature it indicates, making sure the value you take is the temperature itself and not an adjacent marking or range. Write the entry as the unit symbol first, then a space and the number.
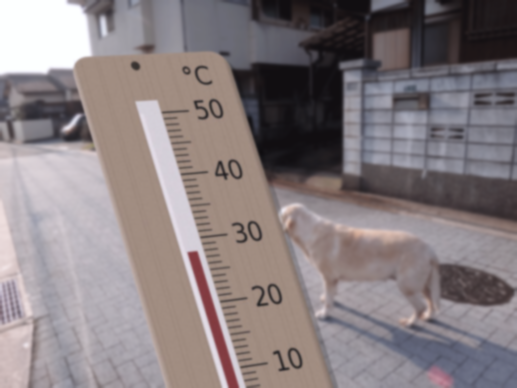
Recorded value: °C 28
